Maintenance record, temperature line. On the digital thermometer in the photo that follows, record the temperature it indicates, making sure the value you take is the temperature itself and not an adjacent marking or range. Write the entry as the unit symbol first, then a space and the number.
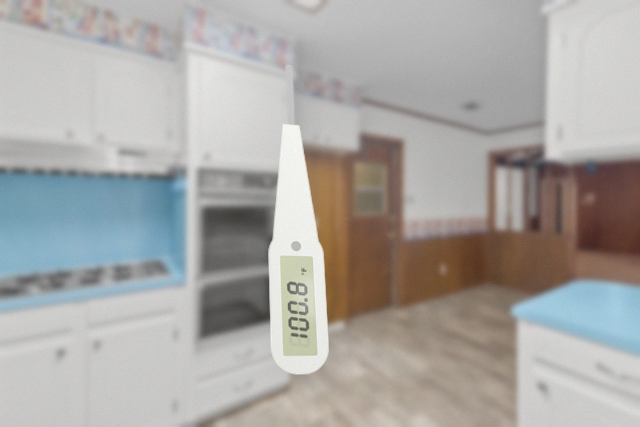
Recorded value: °F 100.8
